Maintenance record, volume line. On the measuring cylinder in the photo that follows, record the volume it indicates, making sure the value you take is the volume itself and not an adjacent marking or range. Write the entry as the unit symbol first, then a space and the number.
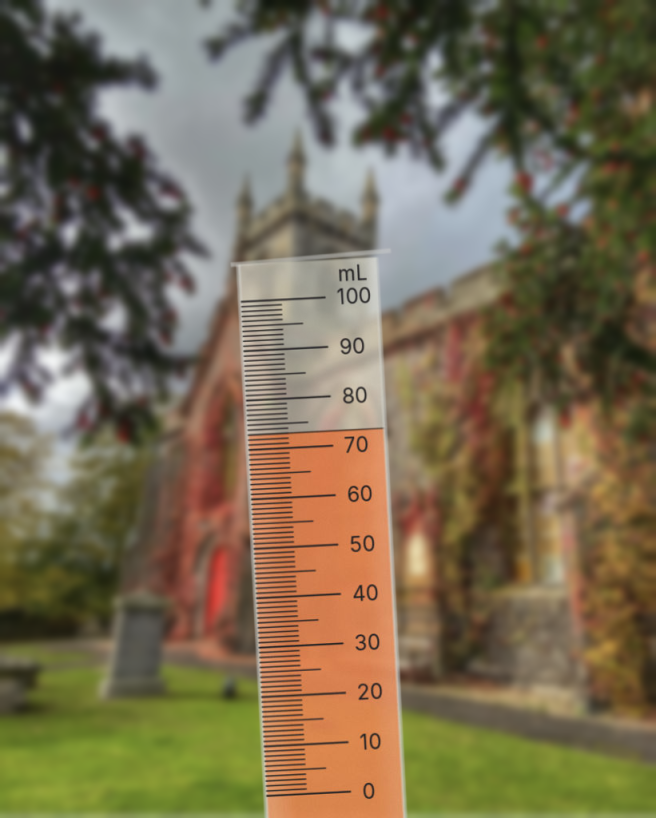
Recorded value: mL 73
